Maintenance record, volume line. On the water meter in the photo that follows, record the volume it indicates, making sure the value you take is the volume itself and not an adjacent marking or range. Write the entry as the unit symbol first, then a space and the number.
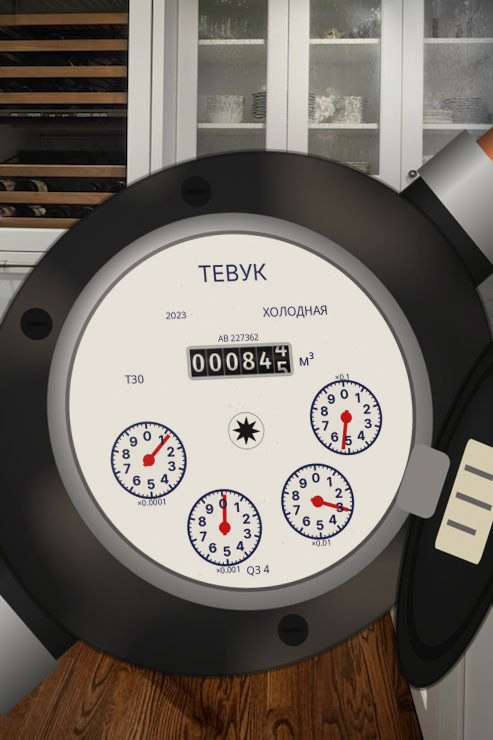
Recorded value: m³ 844.5301
